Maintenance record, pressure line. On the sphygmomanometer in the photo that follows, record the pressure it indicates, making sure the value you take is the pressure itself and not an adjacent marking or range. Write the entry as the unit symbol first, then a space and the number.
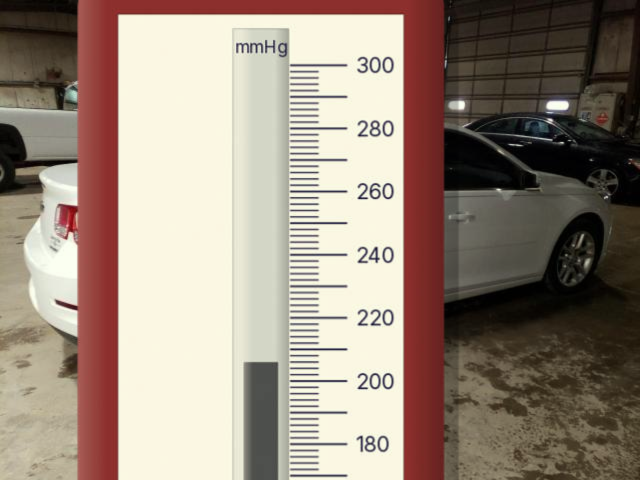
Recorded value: mmHg 206
